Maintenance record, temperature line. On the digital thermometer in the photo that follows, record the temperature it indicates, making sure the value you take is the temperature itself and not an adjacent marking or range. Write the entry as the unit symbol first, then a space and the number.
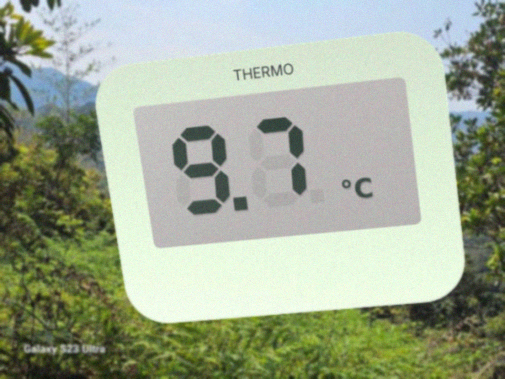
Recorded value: °C 9.7
